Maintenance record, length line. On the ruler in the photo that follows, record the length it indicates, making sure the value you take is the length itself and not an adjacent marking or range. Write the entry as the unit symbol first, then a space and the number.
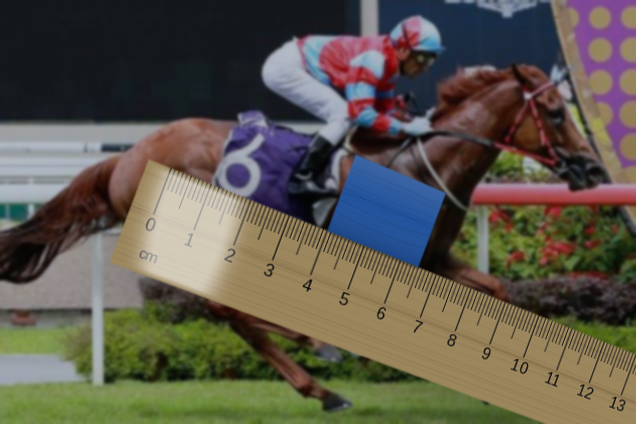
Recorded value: cm 2.5
